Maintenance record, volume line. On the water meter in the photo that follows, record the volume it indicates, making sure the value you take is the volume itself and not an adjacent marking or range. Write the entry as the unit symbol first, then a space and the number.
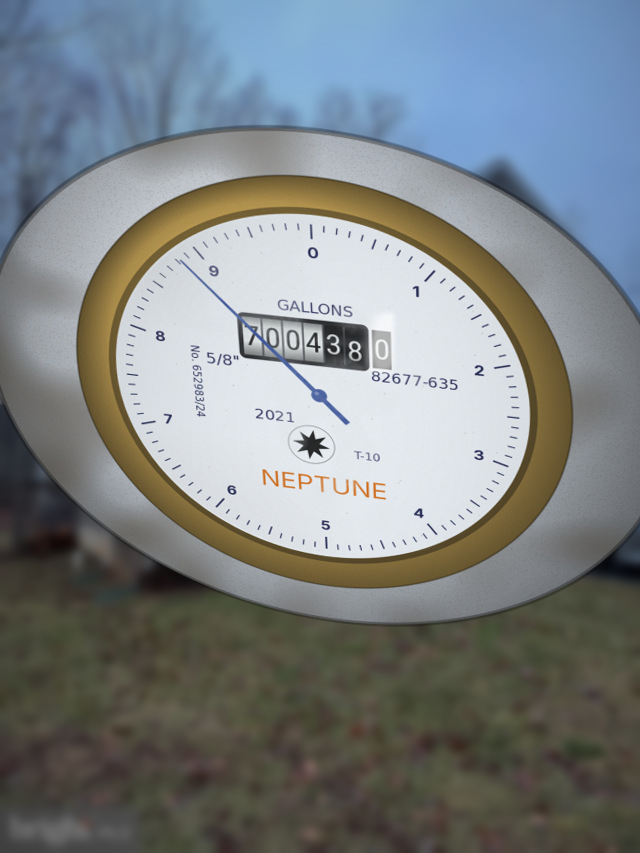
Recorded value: gal 7004378.8
